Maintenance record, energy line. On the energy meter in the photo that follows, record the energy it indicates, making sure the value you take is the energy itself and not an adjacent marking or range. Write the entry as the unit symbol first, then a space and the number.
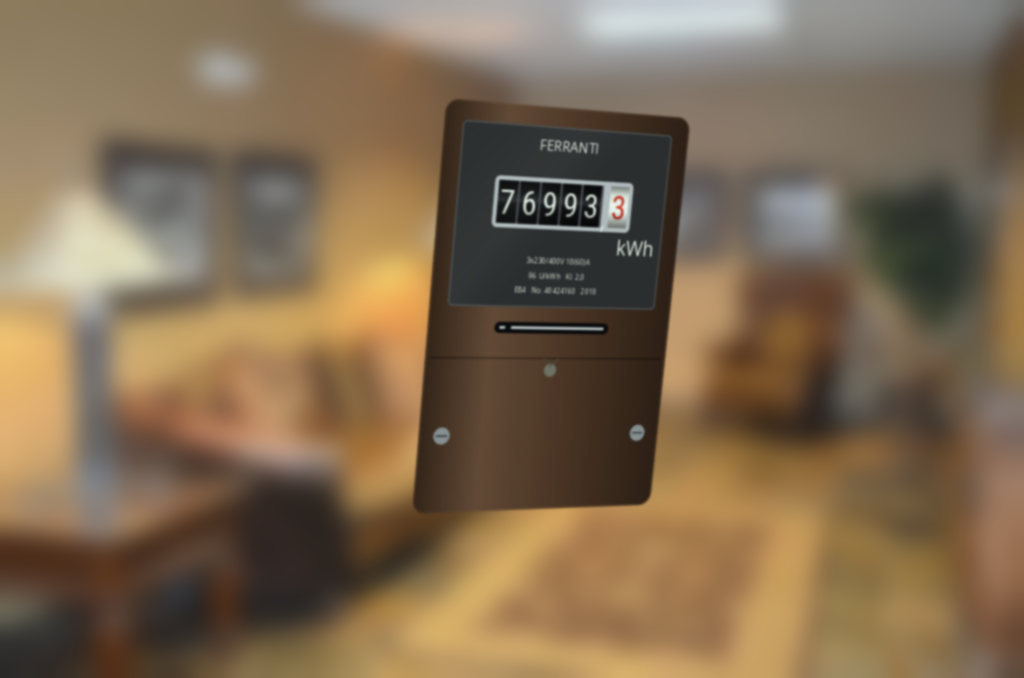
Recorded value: kWh 76993.3
